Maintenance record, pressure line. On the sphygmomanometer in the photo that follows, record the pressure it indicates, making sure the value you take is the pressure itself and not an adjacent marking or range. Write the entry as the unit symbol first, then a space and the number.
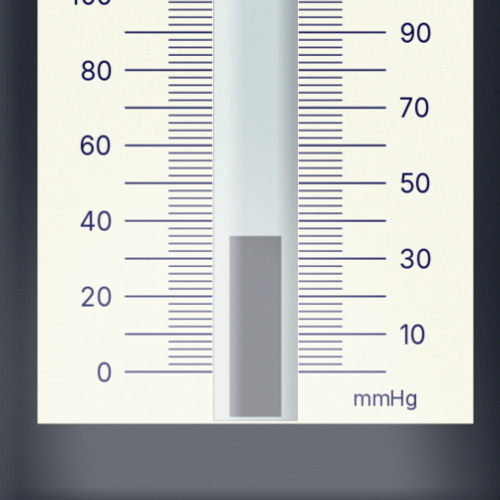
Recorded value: mmHg 36
